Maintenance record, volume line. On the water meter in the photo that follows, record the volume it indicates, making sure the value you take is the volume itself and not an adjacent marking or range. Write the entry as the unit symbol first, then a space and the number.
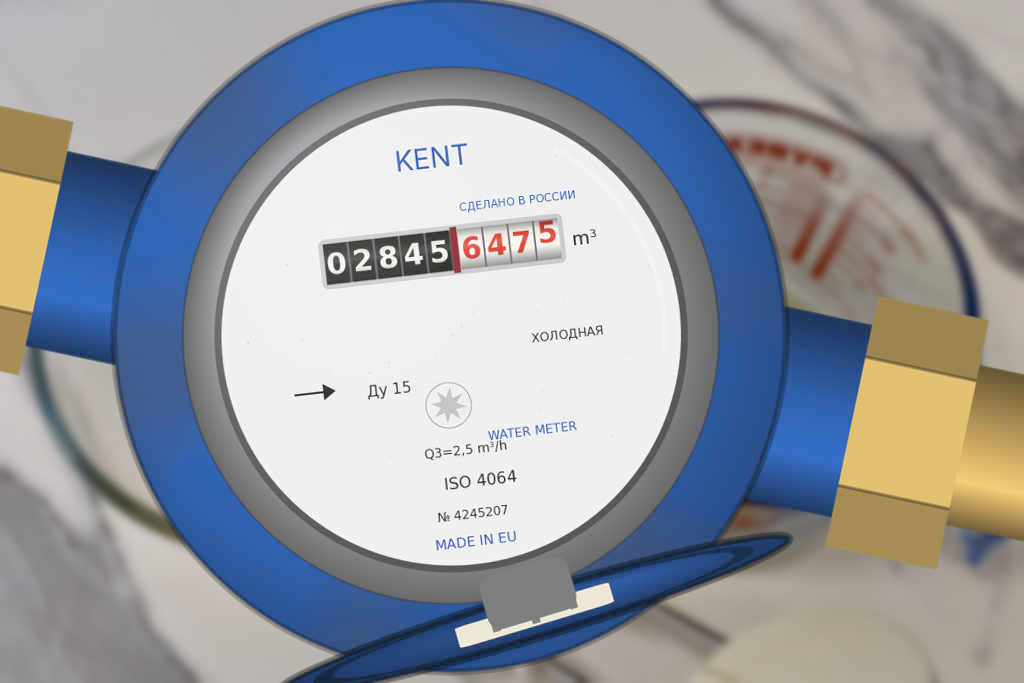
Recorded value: m³ 2845.6475
